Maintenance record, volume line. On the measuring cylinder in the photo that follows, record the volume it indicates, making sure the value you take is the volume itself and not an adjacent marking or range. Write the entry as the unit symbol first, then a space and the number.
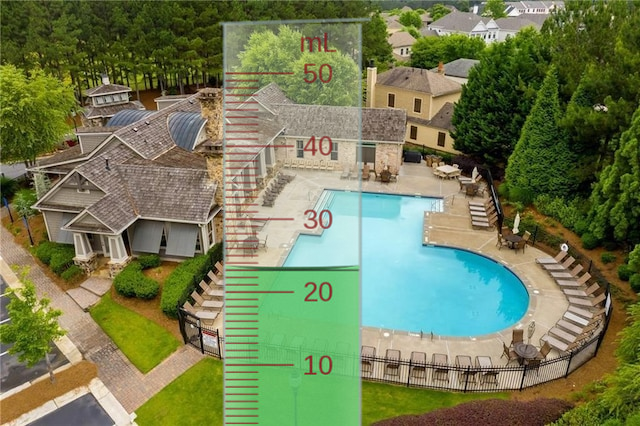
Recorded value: mL 23
